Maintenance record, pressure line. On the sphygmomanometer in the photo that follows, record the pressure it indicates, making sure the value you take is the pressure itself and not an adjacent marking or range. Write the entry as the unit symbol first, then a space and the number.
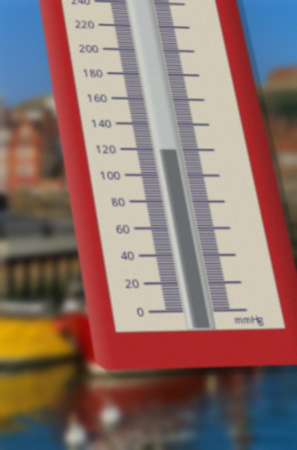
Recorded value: mmHg 120
